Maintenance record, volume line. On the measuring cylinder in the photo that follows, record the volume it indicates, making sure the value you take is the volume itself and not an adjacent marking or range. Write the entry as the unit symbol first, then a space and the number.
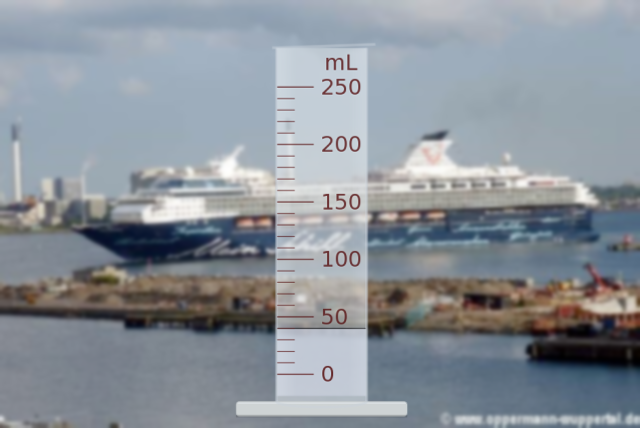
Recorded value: mL 40
